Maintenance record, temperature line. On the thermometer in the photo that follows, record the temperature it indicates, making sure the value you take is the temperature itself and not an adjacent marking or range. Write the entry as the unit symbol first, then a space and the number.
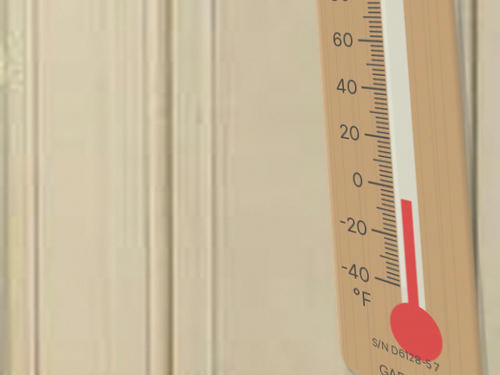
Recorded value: °F -4
